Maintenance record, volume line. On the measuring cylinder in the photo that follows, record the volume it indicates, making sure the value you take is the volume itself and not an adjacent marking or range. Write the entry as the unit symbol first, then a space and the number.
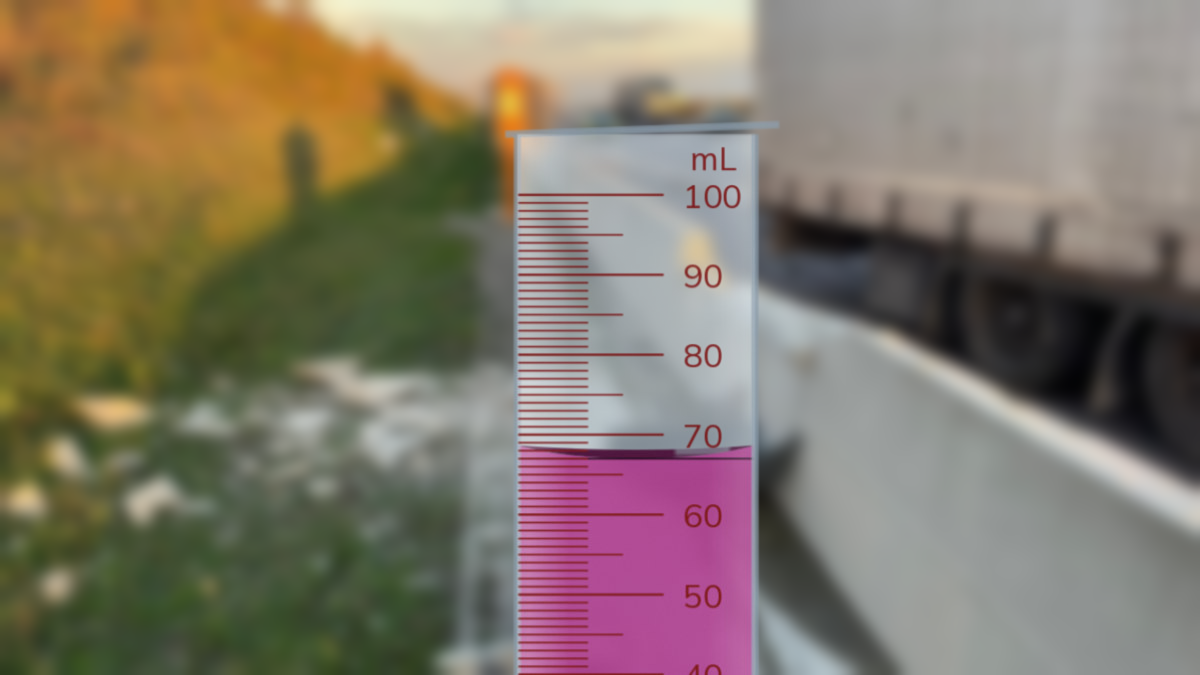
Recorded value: mL 67
